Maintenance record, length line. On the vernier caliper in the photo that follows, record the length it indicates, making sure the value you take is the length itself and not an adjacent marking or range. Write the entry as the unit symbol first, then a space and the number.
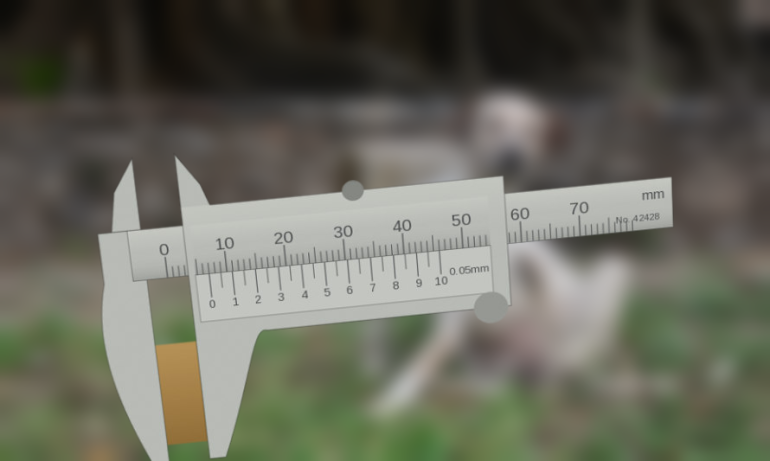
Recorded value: mm 7.0
